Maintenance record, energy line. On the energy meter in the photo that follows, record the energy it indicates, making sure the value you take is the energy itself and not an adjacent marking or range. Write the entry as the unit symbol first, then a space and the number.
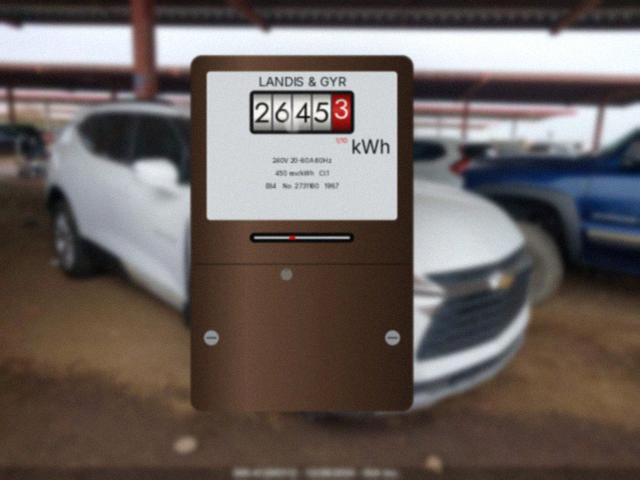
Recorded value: kWh 2645.3
